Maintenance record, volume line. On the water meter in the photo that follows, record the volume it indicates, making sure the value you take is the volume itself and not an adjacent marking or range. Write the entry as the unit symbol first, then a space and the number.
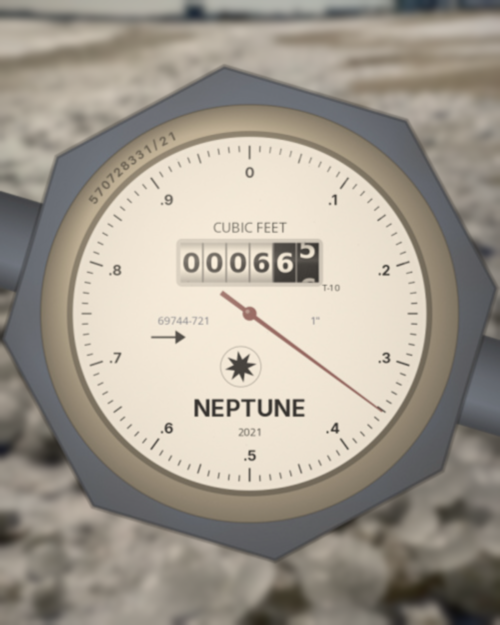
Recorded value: ft³ 665.35
